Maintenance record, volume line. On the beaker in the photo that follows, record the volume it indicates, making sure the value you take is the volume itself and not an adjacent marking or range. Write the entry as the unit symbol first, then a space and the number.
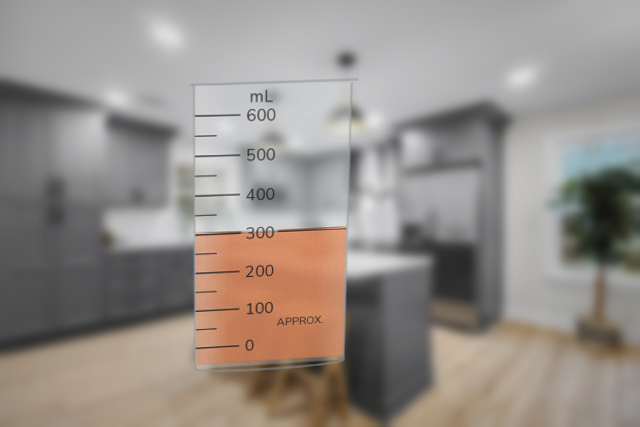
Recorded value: mL 300
